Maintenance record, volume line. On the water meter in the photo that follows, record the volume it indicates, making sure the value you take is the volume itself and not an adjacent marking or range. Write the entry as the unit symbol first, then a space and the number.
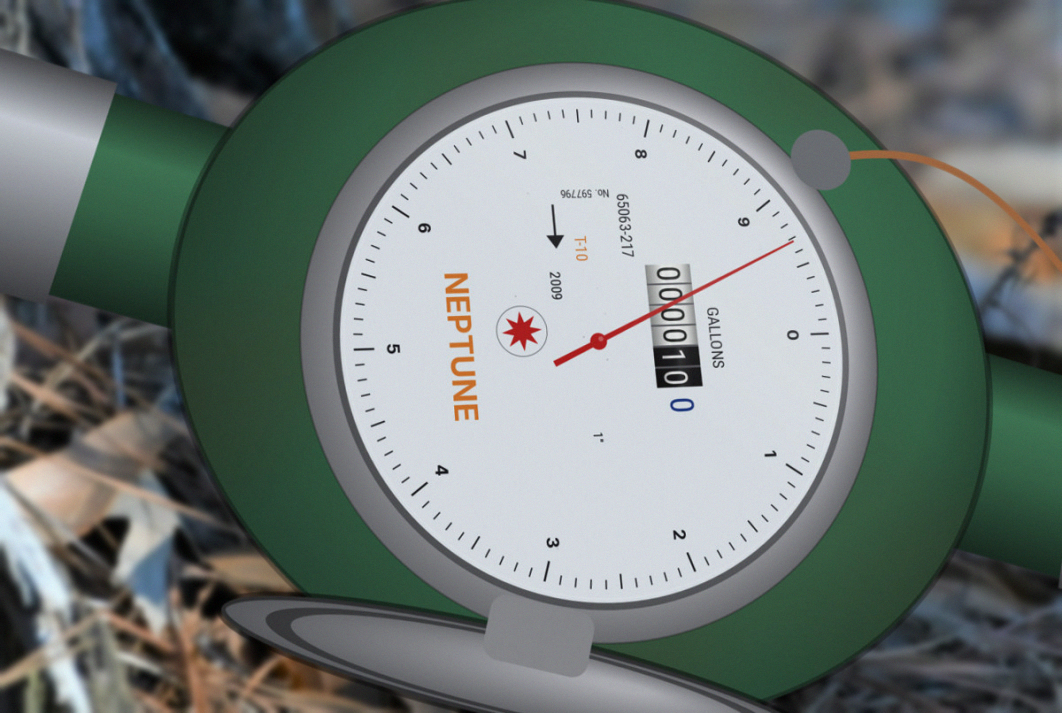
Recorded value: gal 99.3
